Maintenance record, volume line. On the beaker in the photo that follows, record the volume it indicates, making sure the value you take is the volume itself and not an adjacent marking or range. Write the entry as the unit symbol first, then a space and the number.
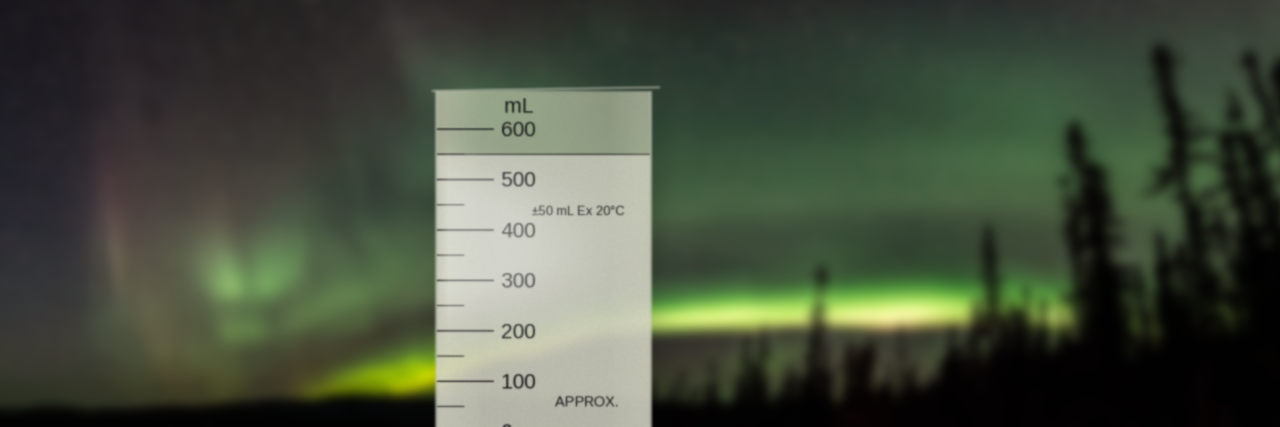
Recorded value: mL 550
